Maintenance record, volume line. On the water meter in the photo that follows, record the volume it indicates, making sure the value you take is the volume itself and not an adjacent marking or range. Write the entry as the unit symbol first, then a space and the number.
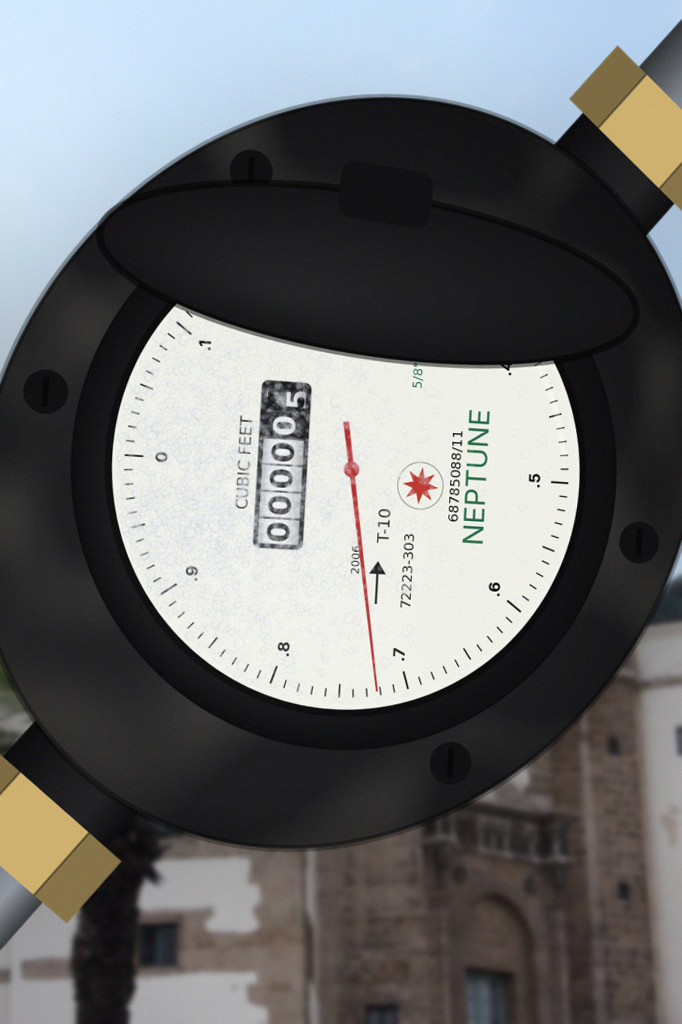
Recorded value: ft³ 4.72
